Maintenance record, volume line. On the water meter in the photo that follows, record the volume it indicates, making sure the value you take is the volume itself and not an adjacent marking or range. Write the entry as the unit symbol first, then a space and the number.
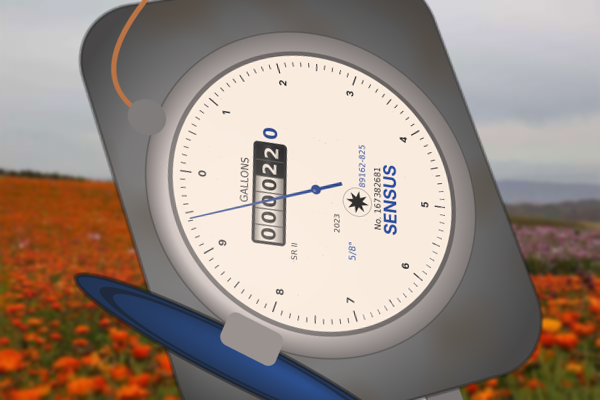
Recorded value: gal 219.4
